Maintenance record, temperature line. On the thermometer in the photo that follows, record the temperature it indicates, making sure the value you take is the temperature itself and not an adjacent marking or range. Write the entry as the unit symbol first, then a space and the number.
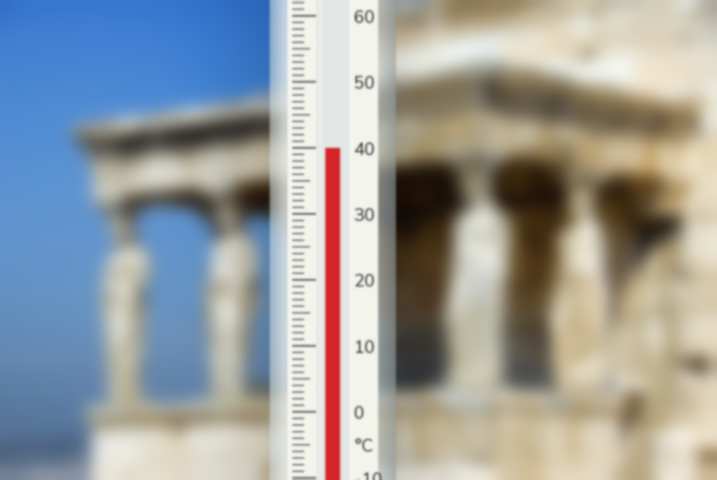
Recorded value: °C 40
